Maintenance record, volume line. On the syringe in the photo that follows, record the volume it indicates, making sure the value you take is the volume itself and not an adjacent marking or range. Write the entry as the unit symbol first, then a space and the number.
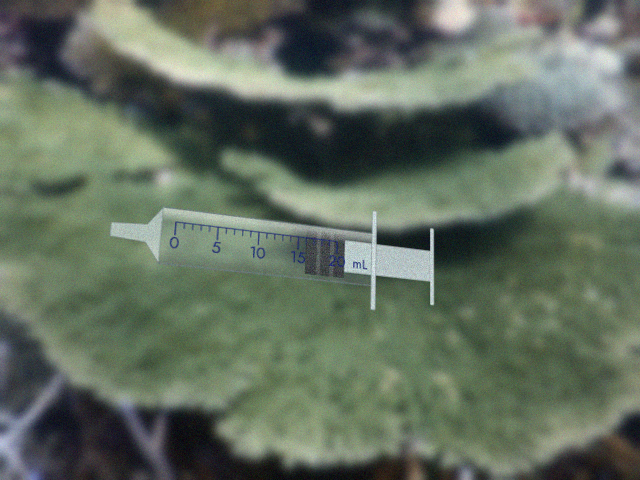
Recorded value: mL 16
